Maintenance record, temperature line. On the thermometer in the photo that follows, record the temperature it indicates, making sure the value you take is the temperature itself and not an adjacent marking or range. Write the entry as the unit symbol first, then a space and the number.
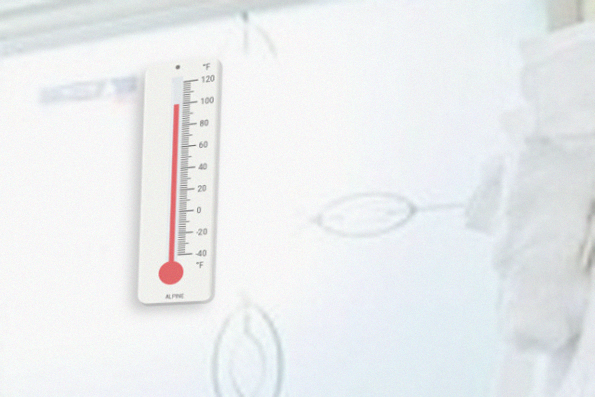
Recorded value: °F 100
